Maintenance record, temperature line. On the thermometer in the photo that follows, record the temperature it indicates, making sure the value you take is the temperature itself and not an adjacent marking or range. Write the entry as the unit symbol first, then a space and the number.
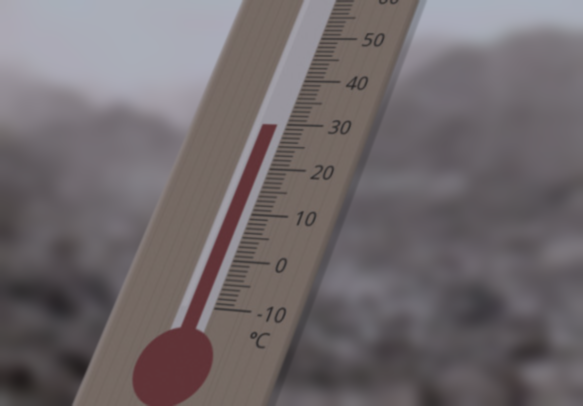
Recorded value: °C 30
